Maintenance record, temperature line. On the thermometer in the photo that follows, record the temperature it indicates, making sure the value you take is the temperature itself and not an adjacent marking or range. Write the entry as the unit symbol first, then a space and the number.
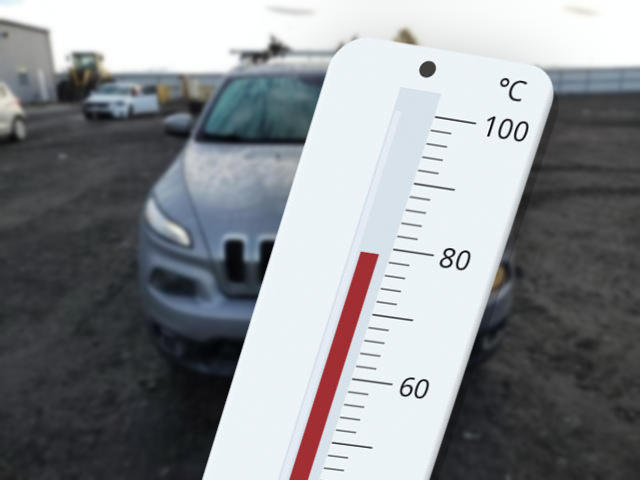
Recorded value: °C 79
